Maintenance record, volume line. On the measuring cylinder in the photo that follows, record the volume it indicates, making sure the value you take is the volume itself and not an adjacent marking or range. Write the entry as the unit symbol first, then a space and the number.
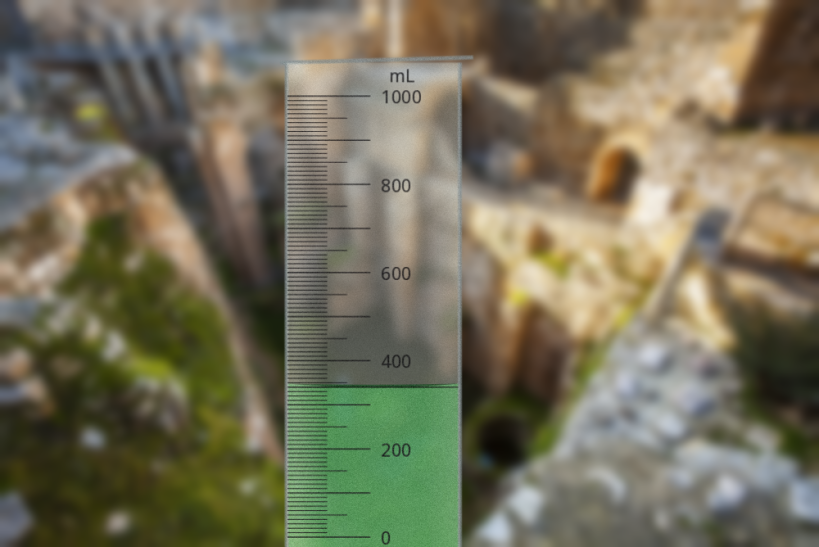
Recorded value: mL 340
